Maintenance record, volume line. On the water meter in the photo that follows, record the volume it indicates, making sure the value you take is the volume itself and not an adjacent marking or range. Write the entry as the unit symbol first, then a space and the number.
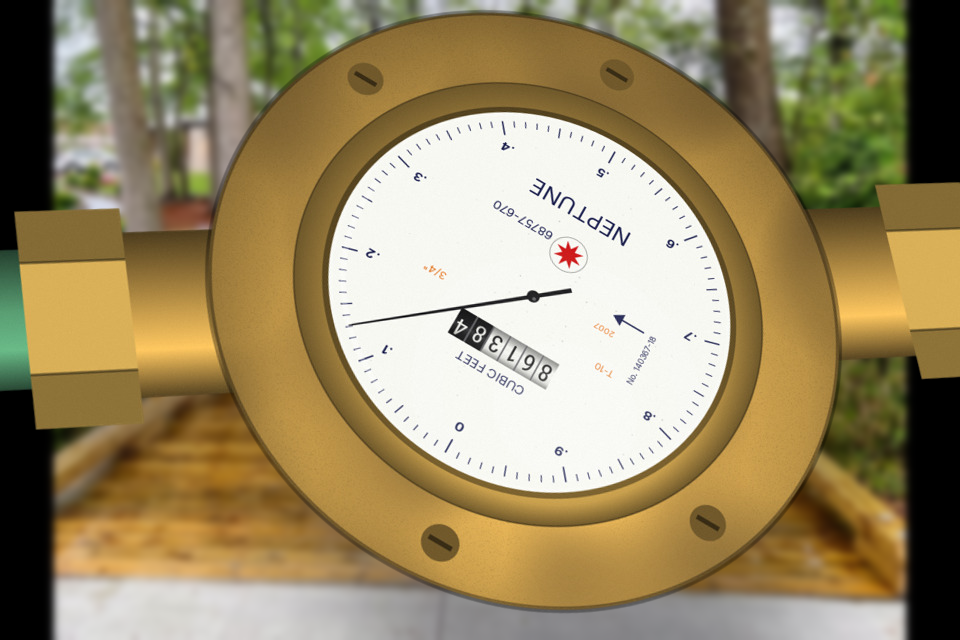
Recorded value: ft³ 861384.13
